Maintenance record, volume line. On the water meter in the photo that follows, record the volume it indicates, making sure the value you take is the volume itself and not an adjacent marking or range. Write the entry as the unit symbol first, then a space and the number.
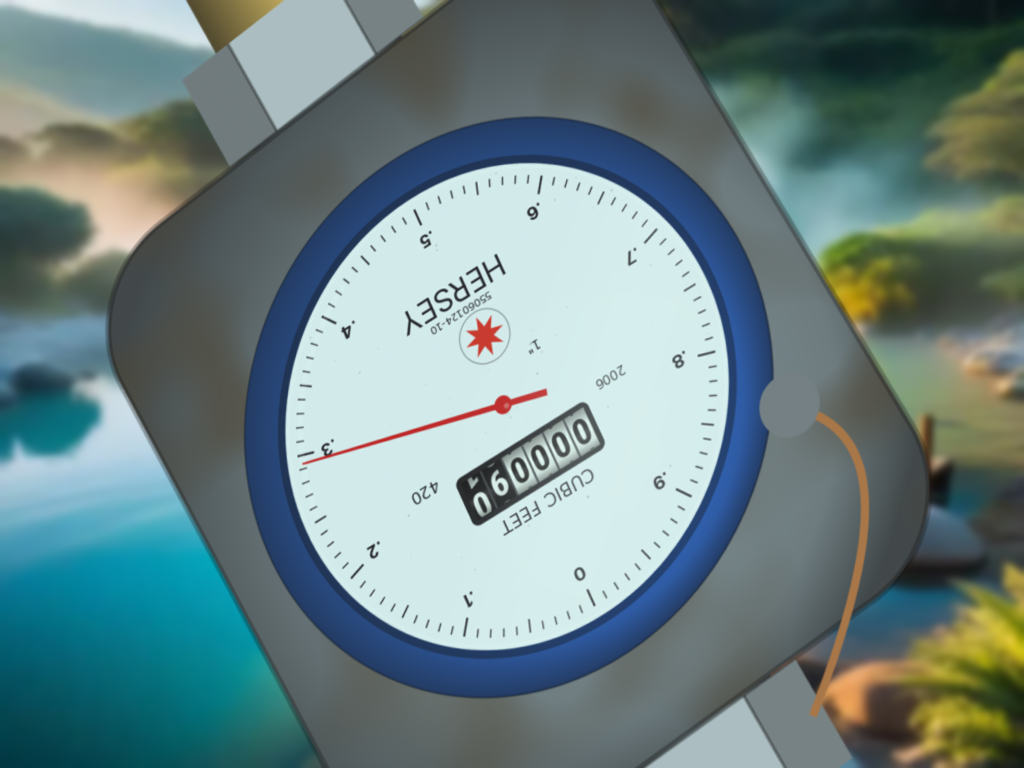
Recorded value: ft³ 90.29
